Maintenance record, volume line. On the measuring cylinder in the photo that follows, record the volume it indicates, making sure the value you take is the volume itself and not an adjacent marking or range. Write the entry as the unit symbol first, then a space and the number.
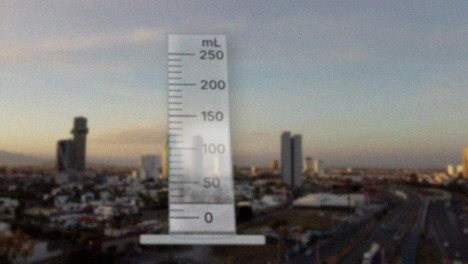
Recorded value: mL 20
